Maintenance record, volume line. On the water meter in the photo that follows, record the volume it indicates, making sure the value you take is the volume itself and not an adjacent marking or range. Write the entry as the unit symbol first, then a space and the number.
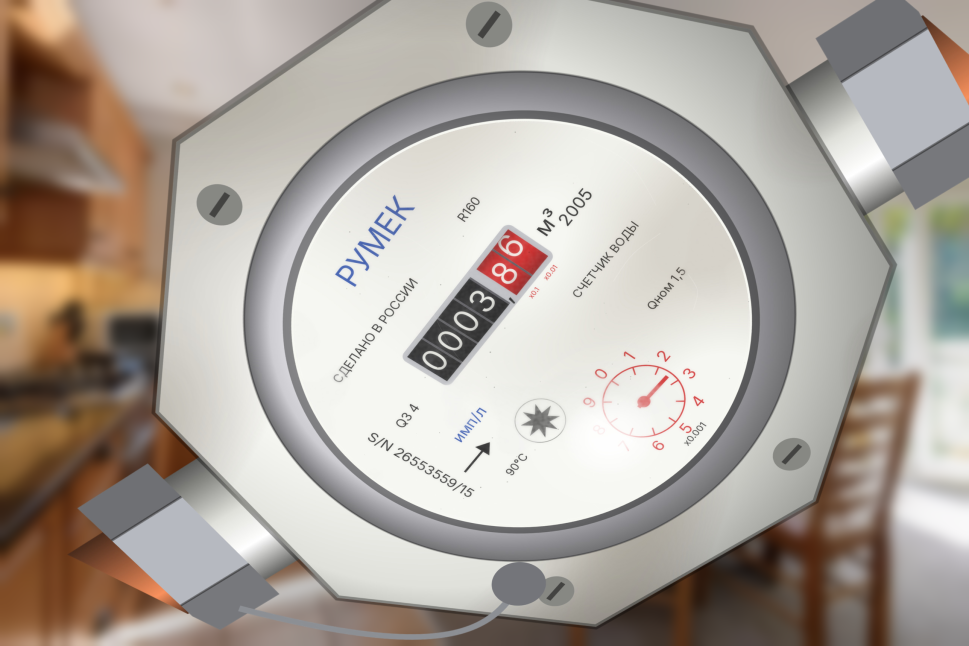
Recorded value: m³ 3.862
